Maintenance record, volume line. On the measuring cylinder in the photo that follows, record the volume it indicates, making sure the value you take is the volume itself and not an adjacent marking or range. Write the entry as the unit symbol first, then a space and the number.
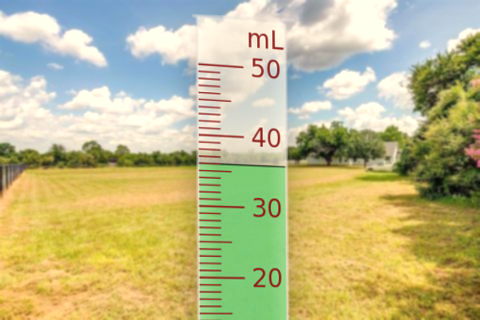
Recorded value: mL 36
